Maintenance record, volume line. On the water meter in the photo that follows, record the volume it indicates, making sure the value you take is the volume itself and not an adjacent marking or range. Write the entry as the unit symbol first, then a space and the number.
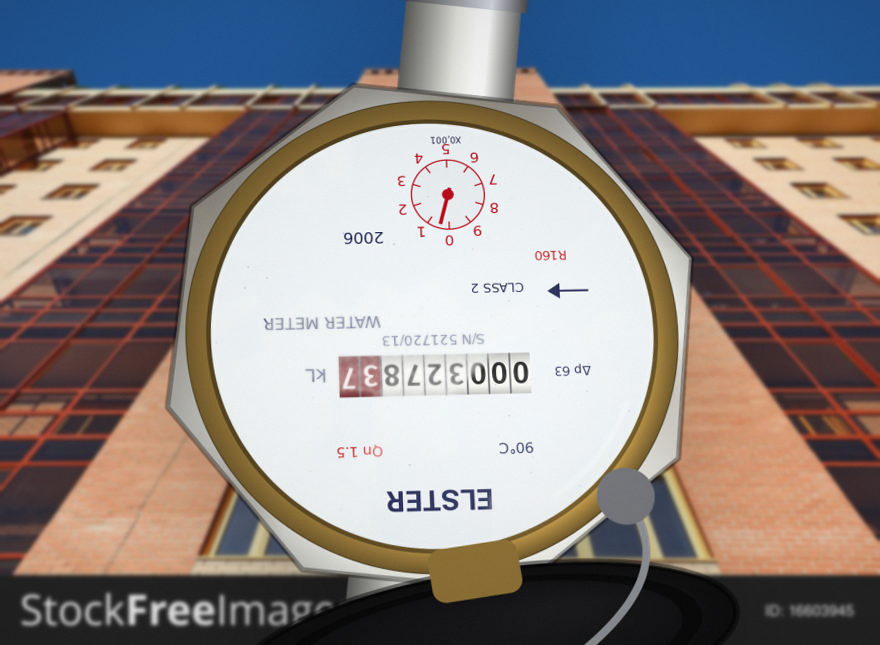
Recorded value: kL 3278.370
